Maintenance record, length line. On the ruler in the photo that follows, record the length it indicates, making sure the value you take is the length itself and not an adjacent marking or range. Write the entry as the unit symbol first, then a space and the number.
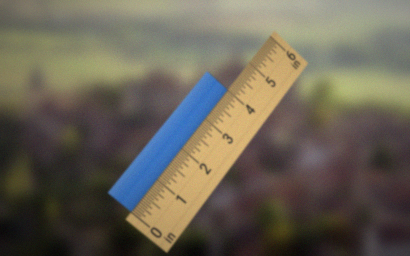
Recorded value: in 4
